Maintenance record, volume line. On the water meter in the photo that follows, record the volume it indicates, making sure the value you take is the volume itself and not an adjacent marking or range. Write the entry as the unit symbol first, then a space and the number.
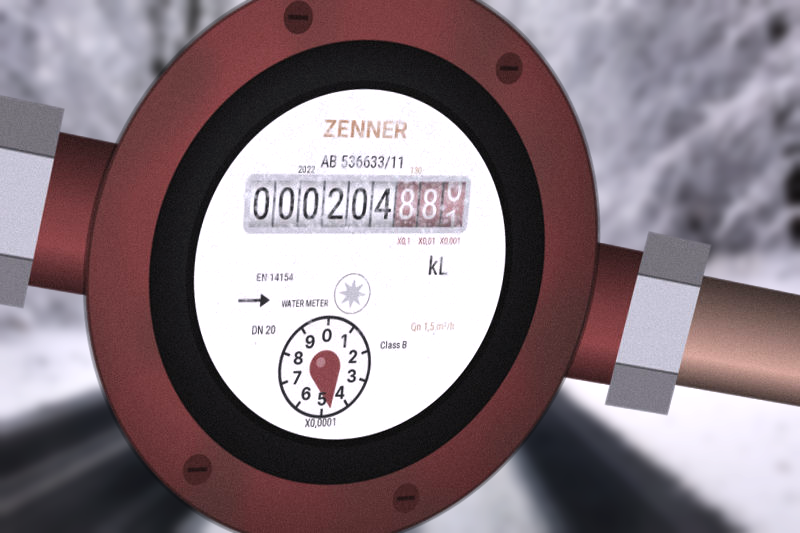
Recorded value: kL 204.8804
